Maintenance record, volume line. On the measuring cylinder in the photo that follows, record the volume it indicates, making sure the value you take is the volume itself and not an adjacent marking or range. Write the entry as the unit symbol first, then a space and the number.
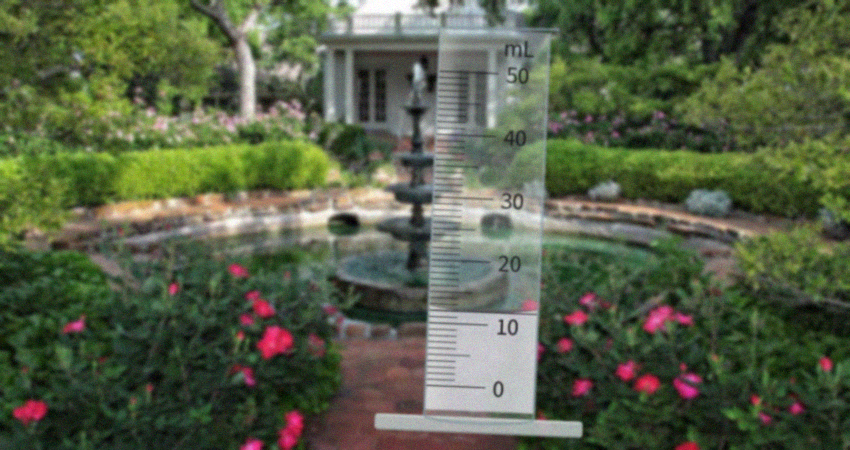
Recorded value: mL 12
